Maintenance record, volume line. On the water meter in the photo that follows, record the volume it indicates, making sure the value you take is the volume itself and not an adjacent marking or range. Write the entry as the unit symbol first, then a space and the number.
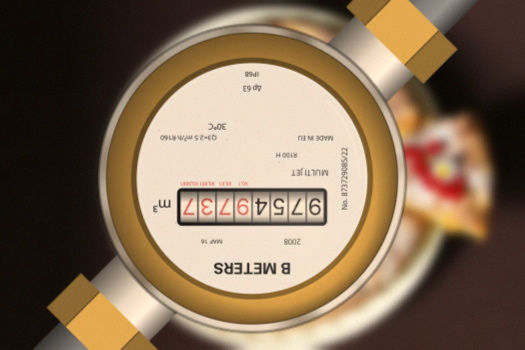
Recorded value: m³ 9754.9737
